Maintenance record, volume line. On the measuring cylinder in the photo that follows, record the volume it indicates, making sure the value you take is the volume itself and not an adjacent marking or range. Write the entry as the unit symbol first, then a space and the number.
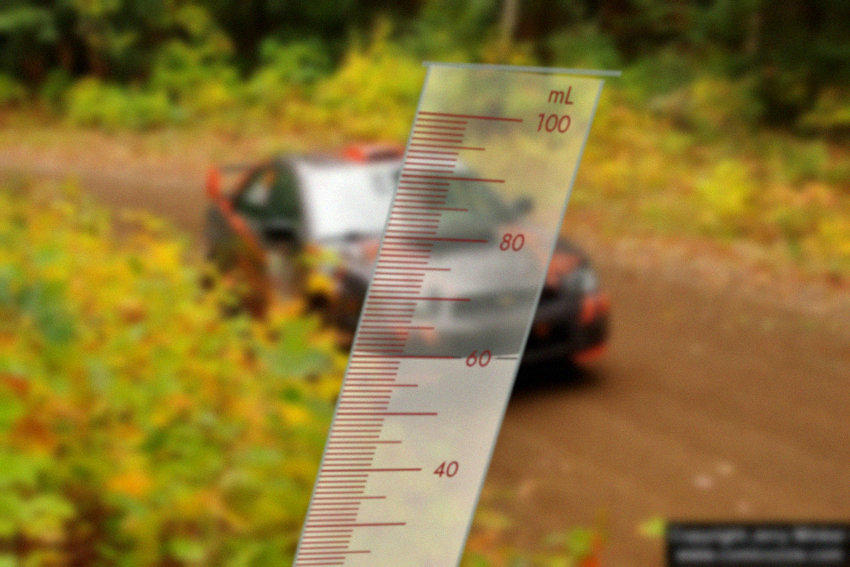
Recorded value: mL 60
